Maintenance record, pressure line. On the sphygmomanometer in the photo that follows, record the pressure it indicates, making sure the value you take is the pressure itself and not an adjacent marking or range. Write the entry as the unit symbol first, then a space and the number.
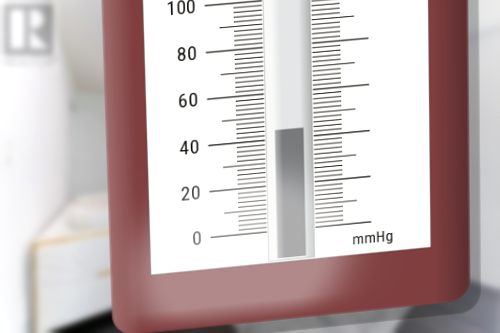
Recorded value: mmHg 44
